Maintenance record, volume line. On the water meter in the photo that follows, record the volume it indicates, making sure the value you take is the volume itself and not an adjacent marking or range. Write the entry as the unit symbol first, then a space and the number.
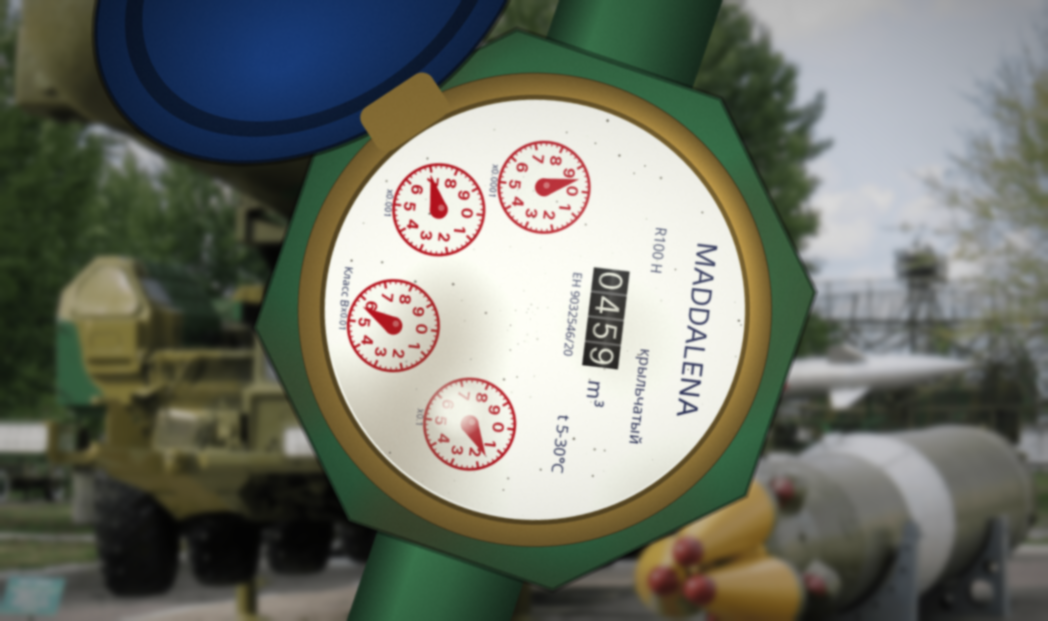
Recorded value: m³ 459.1569
